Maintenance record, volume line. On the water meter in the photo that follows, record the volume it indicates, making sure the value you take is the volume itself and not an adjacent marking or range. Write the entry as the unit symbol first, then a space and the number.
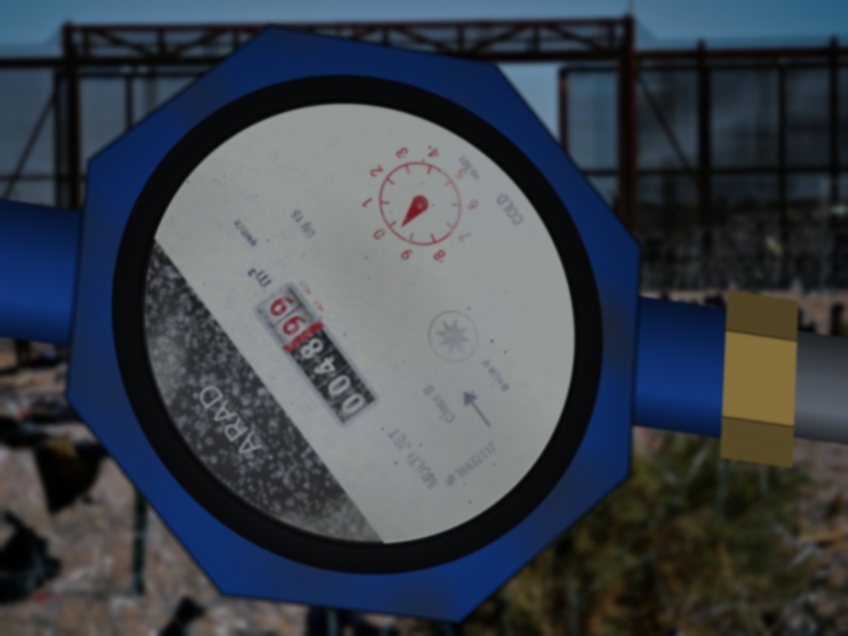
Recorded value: m³ 48.989
